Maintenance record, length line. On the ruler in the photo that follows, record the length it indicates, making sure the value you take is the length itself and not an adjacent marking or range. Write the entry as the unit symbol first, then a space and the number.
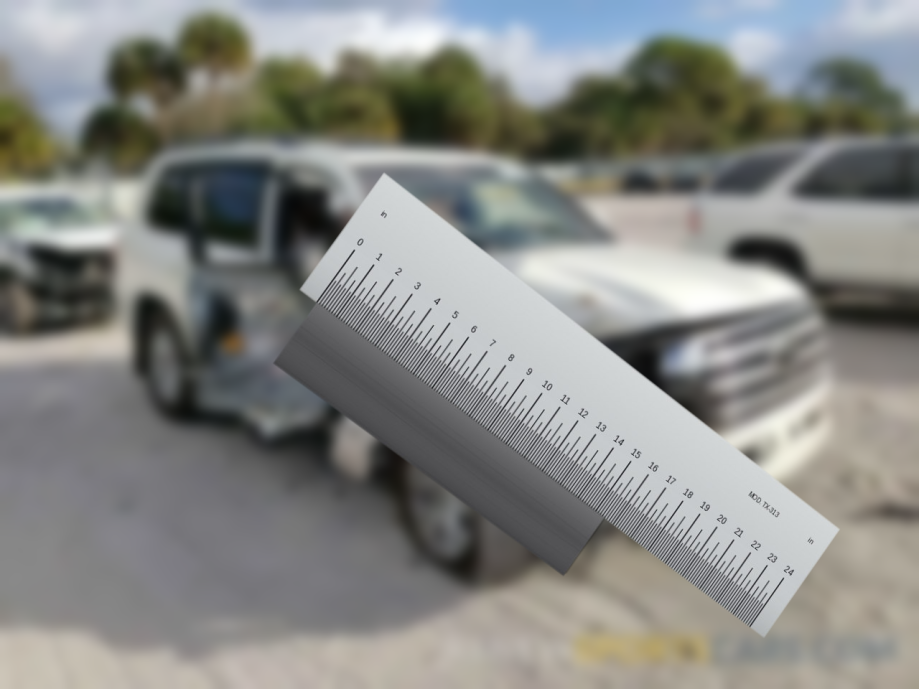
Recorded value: in 15.5
